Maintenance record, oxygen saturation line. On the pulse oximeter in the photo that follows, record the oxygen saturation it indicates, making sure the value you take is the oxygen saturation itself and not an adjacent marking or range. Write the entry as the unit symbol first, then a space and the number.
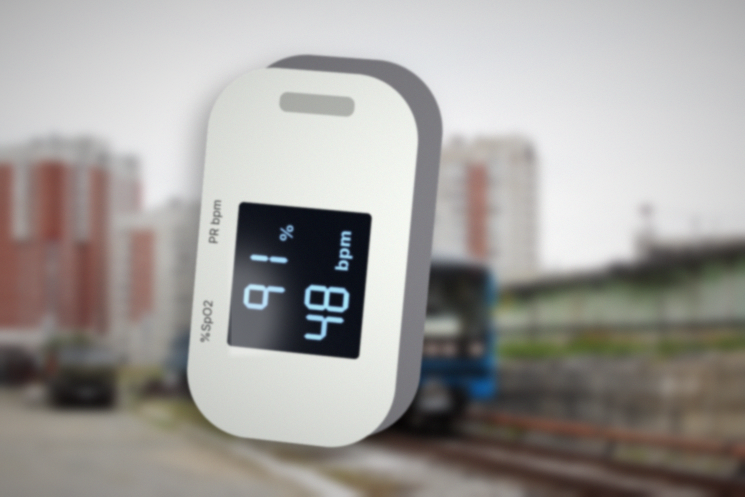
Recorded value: % 91
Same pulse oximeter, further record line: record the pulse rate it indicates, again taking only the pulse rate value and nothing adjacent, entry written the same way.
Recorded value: bpm 48
